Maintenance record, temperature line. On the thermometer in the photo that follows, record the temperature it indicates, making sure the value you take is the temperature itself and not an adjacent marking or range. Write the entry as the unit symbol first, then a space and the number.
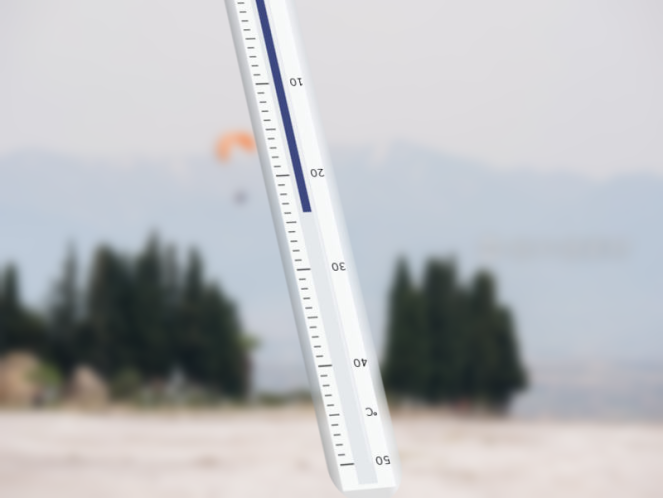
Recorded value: °C 24
